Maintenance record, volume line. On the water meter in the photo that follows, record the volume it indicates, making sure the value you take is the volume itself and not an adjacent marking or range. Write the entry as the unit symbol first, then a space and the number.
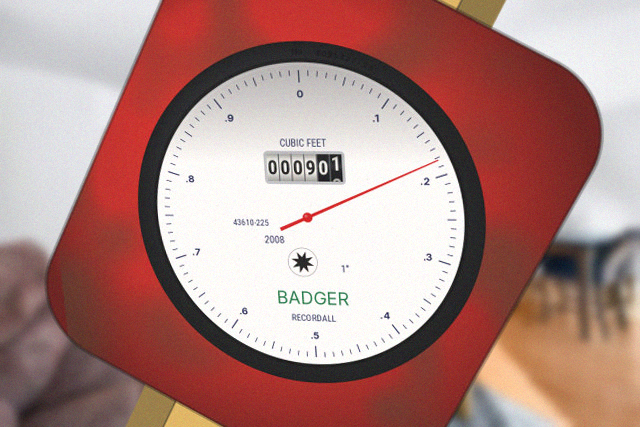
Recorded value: ft³ 901.18
